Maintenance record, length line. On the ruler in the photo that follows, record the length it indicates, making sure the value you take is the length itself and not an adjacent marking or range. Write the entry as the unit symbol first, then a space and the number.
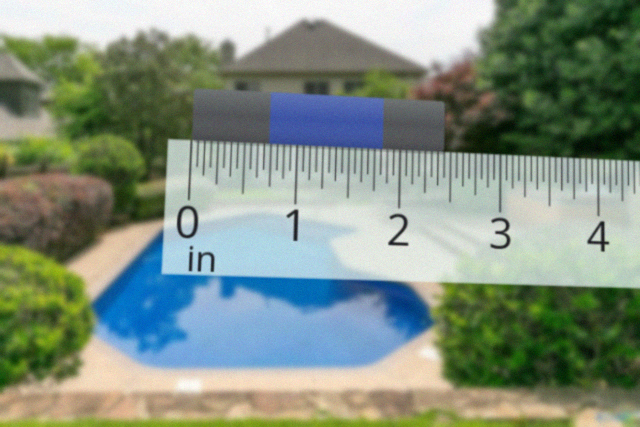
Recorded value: in 2.4375
